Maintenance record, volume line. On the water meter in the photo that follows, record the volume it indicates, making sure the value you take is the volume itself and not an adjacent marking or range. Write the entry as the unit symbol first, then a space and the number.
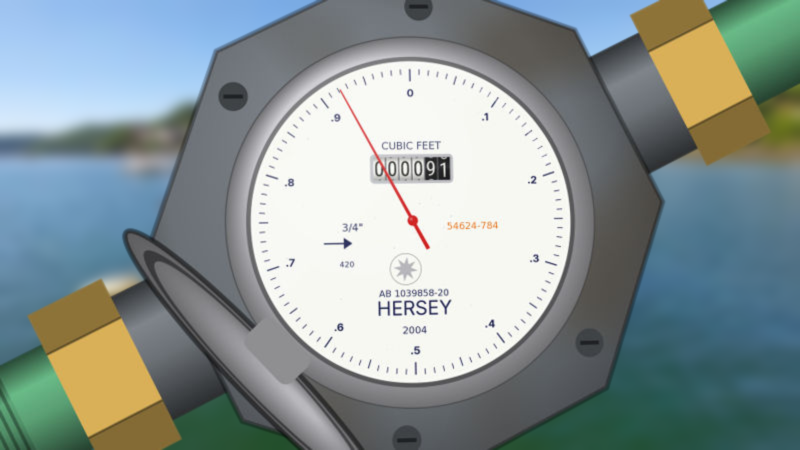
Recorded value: ft³ 90.92
